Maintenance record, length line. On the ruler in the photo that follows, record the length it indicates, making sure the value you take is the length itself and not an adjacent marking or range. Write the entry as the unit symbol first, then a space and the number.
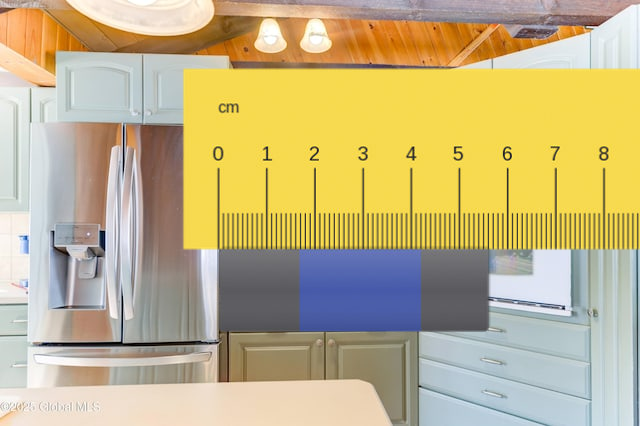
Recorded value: cm 5.6
